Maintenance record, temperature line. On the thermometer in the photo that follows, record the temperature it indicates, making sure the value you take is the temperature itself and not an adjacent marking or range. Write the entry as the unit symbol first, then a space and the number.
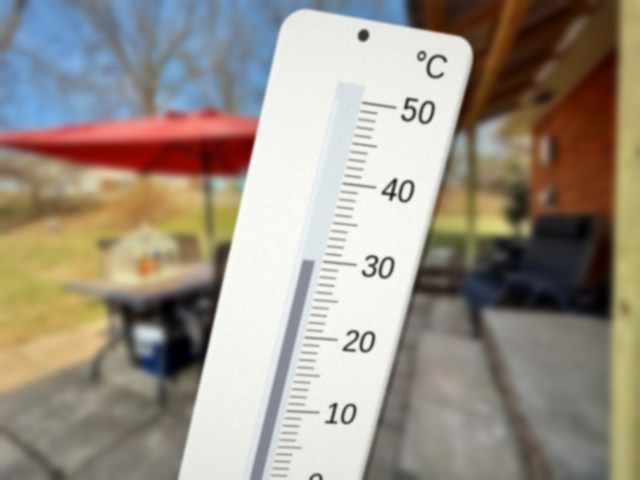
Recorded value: °C 30
